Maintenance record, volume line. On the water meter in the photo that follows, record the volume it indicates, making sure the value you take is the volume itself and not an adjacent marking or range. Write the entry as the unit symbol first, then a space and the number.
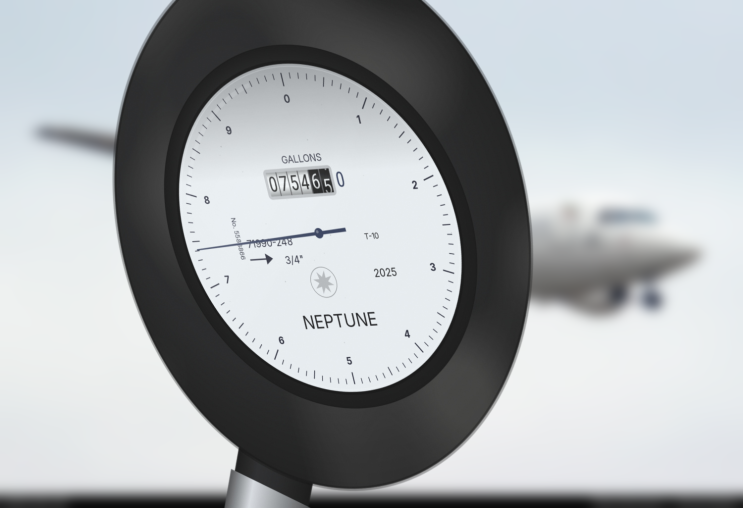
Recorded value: gal 754647.4
